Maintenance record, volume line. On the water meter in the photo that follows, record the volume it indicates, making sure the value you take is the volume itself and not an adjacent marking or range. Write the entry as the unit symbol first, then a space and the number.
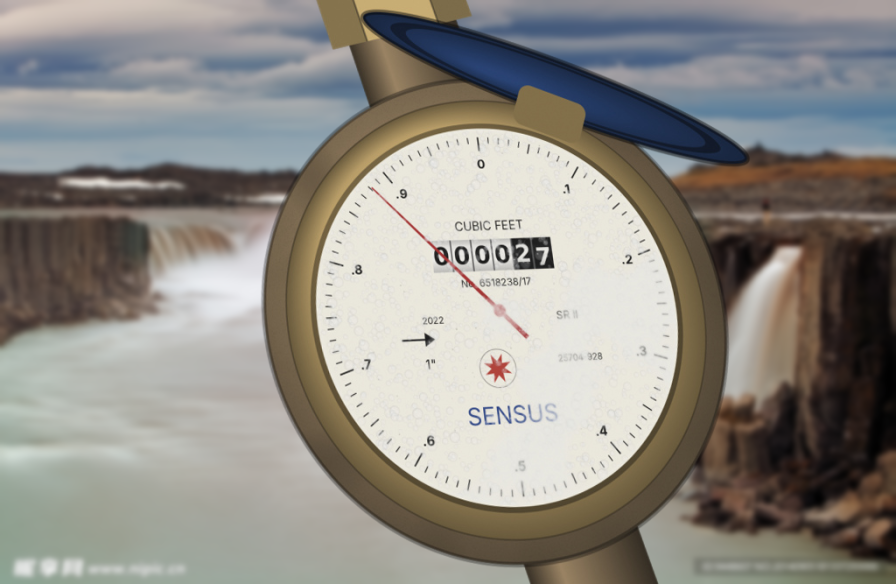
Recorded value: ft³ 26.88
